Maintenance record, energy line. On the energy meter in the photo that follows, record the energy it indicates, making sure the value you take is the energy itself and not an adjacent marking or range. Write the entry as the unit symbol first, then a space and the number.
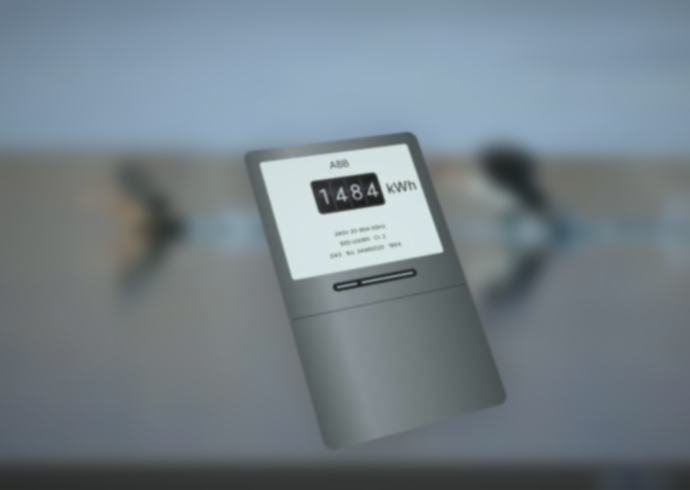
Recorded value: kWh 1484
